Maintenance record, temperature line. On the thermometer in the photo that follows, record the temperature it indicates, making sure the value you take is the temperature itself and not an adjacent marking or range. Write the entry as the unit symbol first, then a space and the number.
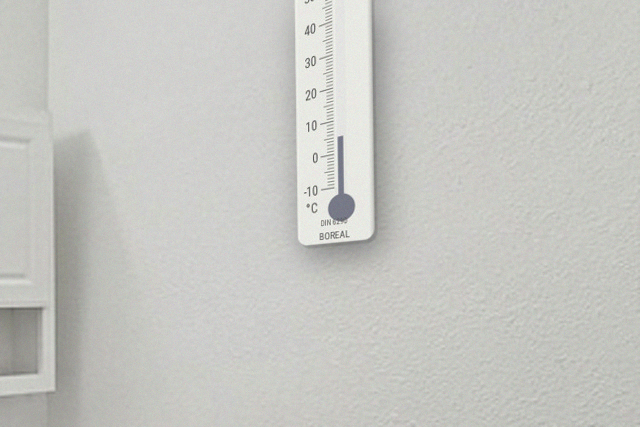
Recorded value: °C 5
